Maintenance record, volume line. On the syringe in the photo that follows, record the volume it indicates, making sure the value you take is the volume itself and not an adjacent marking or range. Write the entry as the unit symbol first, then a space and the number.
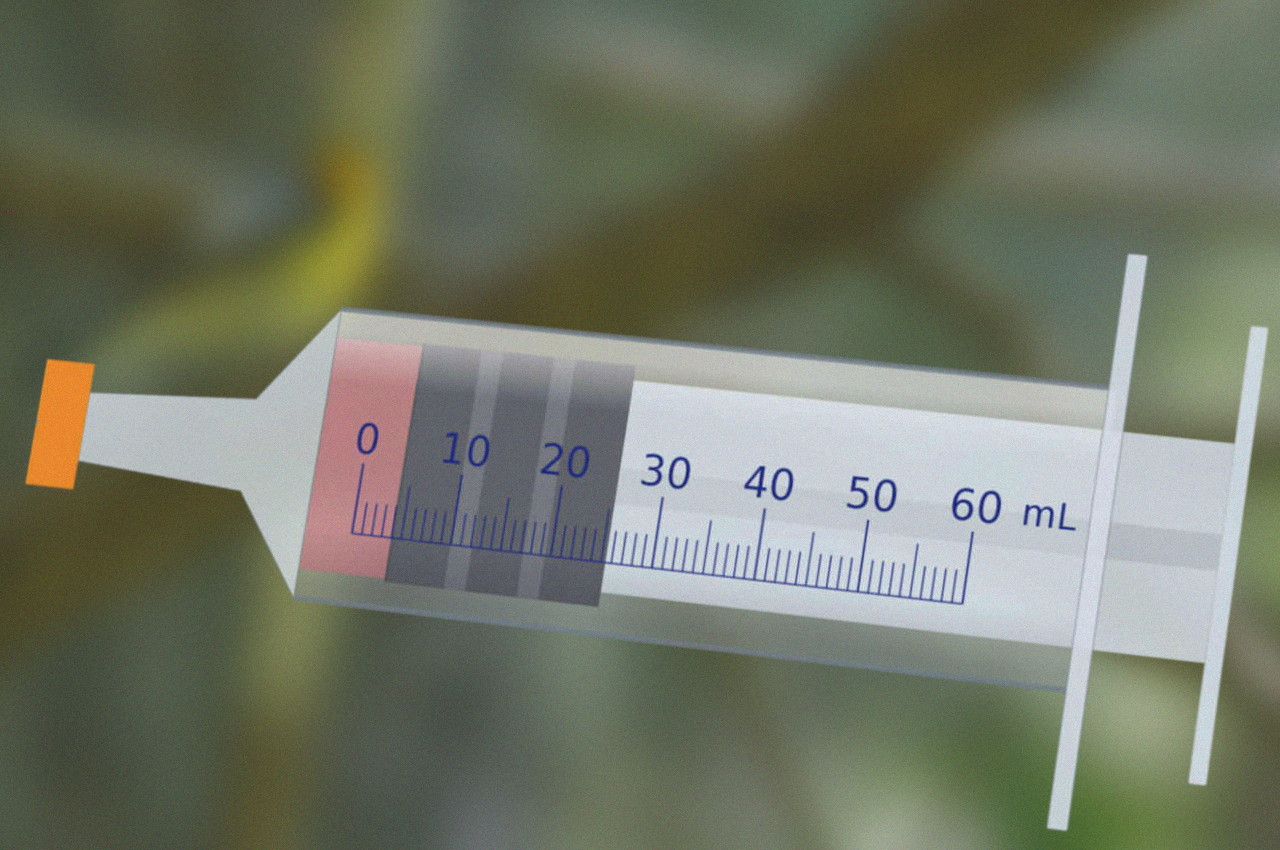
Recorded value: mL 4
